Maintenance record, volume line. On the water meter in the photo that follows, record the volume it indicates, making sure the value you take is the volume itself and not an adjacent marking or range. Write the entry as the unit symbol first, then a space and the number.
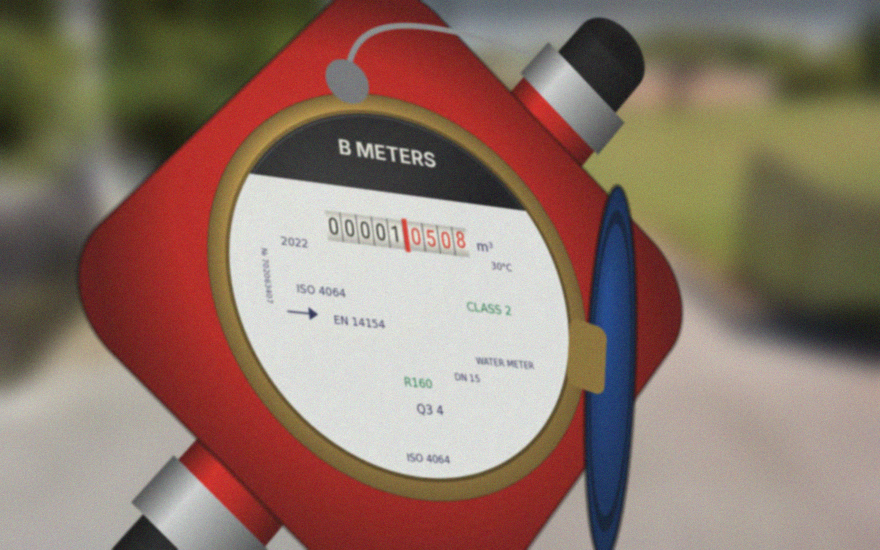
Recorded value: m³ 1.0508
